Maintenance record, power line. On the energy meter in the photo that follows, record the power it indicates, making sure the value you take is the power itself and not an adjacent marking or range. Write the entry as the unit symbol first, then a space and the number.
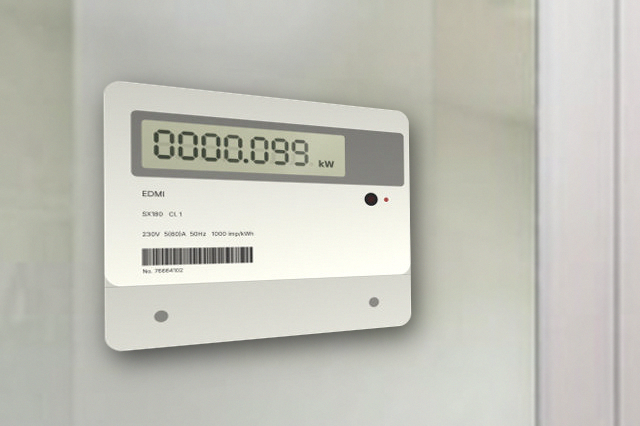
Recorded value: kW 0.099
